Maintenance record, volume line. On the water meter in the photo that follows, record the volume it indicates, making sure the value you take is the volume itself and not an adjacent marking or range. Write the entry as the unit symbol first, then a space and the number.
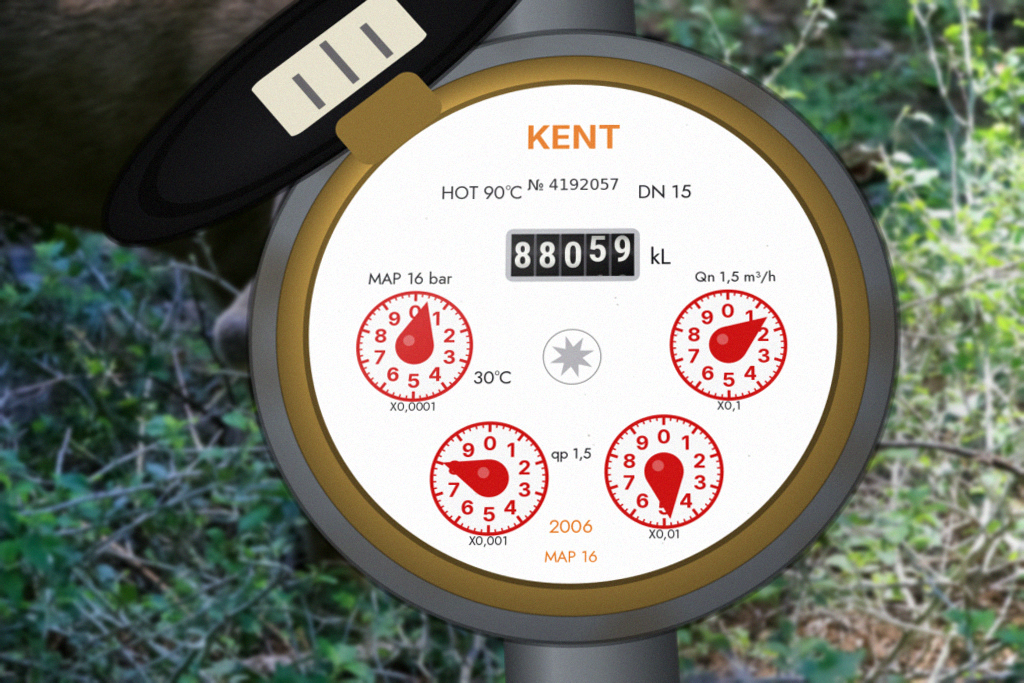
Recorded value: kL 88059.1480
